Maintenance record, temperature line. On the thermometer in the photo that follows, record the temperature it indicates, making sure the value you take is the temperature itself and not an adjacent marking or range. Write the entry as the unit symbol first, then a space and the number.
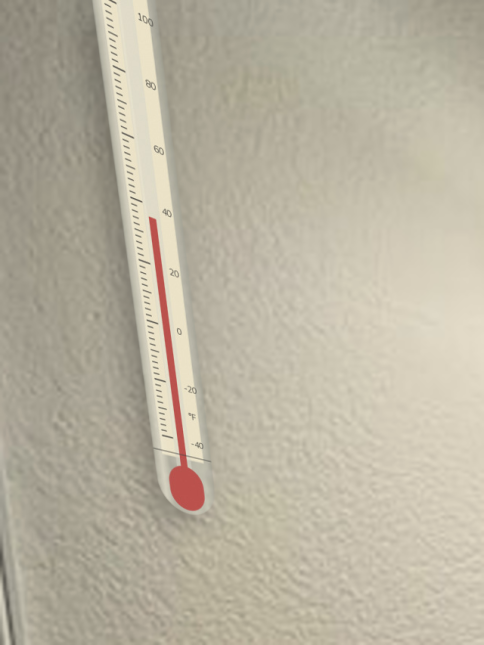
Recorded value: °F 36
